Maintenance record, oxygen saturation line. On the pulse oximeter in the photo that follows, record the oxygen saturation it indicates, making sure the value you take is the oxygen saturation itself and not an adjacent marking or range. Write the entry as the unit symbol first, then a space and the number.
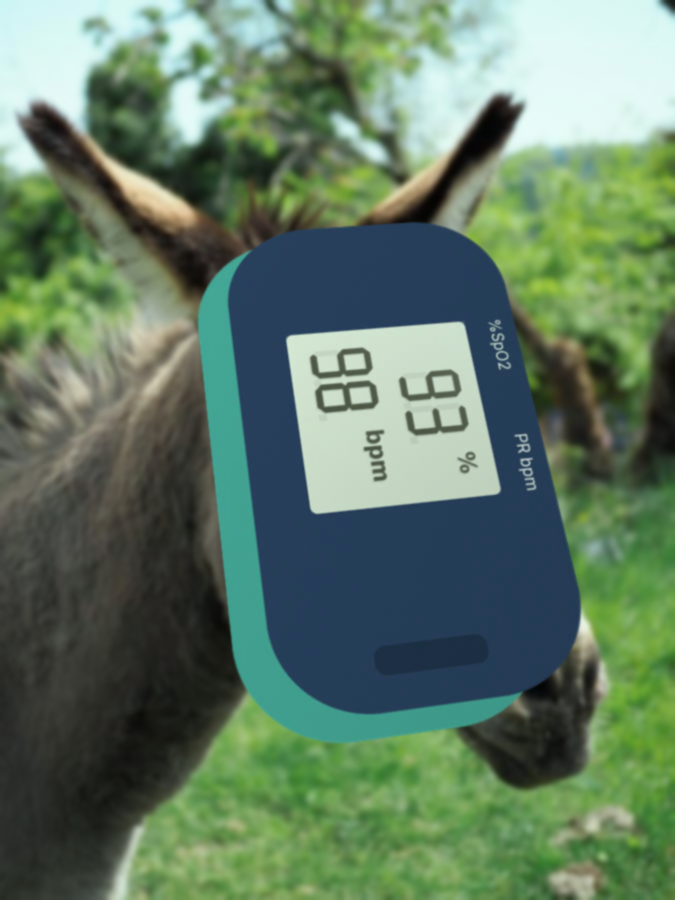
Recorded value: % 93
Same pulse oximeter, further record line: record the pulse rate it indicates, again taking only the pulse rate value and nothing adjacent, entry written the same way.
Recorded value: bpm 98
